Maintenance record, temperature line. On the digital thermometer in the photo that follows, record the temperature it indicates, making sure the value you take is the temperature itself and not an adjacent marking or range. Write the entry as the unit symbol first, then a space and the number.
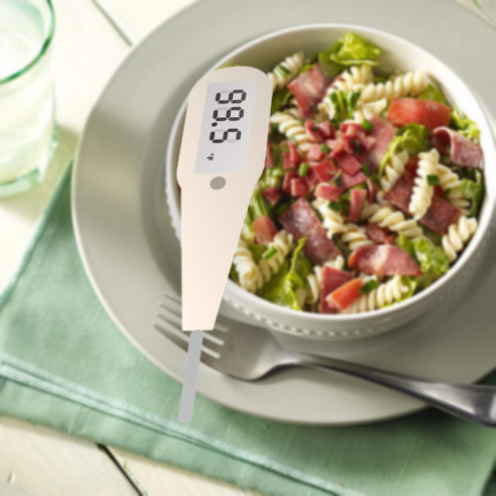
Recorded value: °F 99.5
